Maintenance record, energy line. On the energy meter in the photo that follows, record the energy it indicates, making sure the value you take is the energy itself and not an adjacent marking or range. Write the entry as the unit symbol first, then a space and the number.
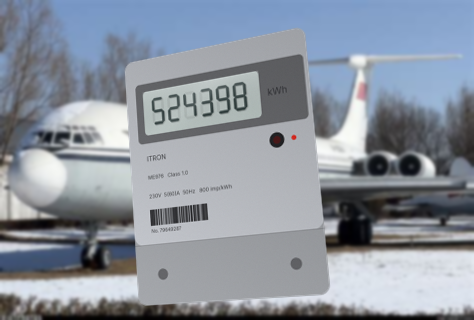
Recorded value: kWh 524398
